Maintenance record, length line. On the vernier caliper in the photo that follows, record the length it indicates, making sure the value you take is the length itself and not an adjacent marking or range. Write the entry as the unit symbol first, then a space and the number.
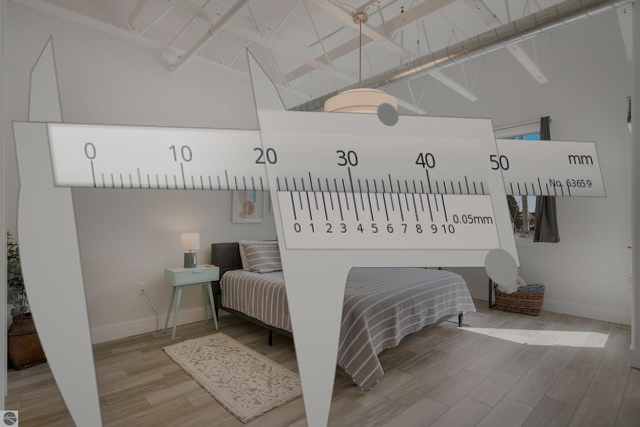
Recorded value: mm 22.4
